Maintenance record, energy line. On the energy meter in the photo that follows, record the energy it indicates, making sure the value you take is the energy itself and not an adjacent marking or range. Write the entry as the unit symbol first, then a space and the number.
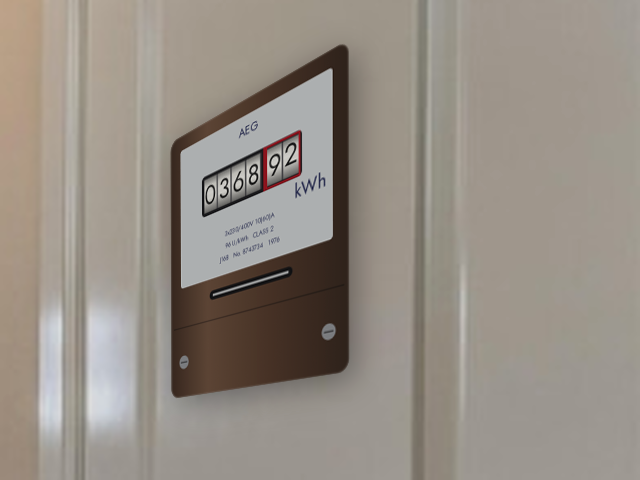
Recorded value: kWh 368.92
